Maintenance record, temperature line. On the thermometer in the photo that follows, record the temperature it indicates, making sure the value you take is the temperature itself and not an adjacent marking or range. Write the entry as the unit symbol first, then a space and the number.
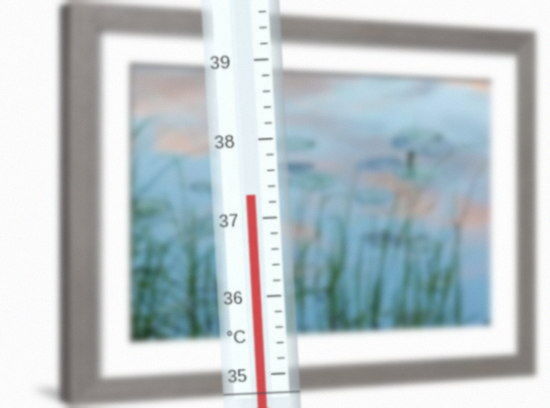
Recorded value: °C 37.3
